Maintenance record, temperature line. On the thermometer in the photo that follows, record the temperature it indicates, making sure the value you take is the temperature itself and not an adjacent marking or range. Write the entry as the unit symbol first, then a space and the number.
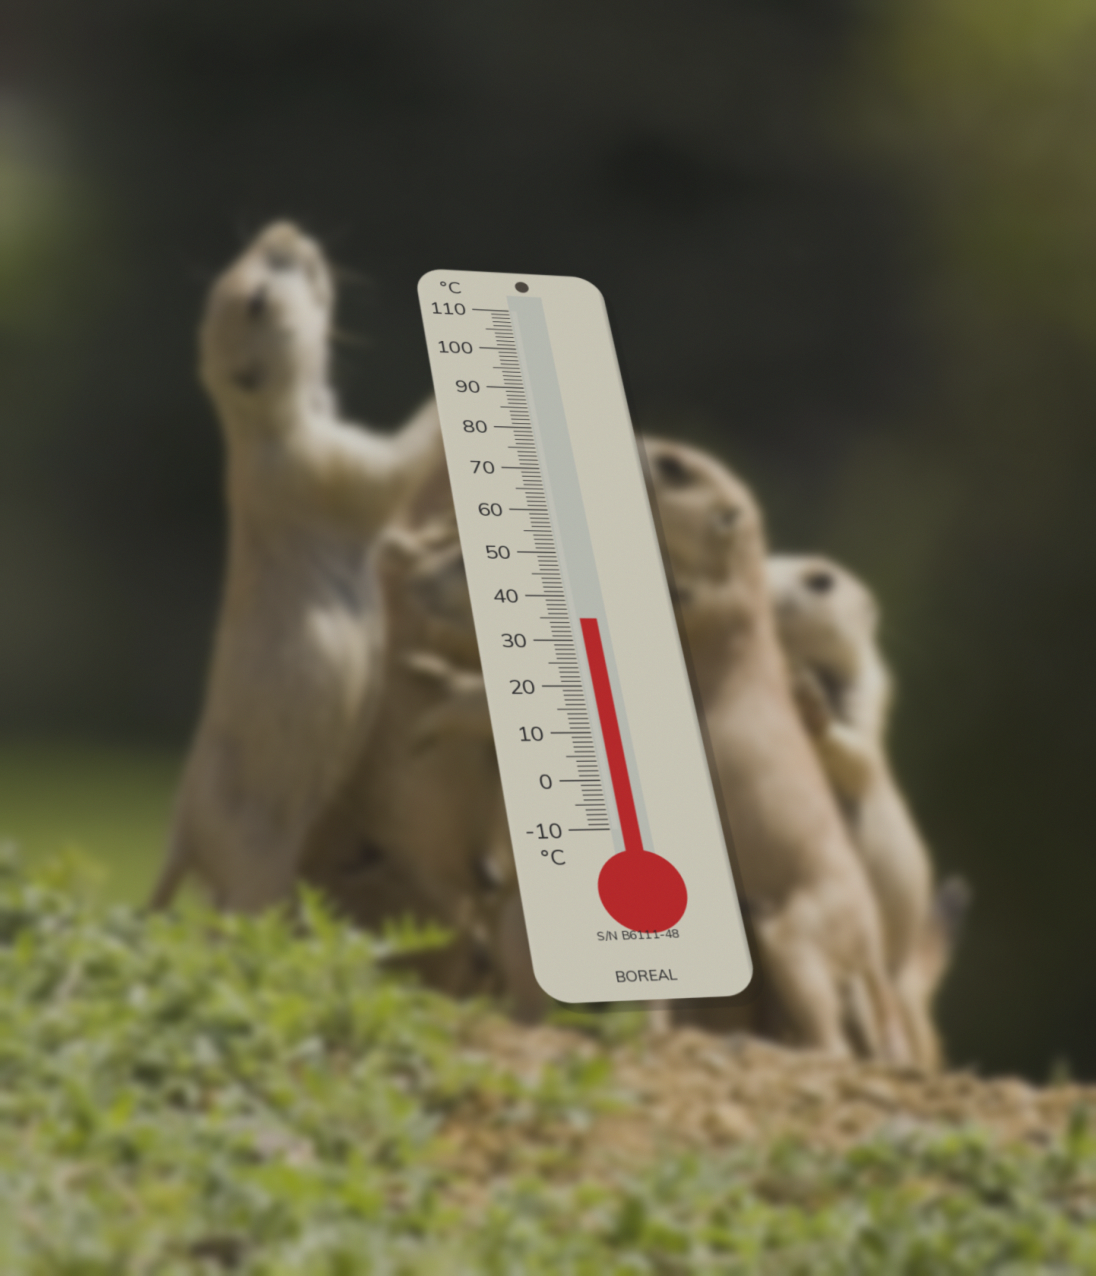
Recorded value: °C 35
